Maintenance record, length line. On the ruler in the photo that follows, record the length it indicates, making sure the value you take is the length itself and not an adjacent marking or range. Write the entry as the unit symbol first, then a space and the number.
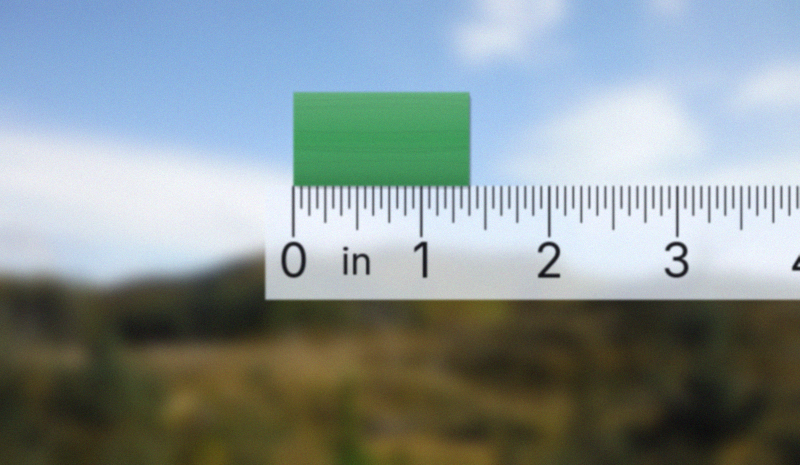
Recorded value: in 1.375
